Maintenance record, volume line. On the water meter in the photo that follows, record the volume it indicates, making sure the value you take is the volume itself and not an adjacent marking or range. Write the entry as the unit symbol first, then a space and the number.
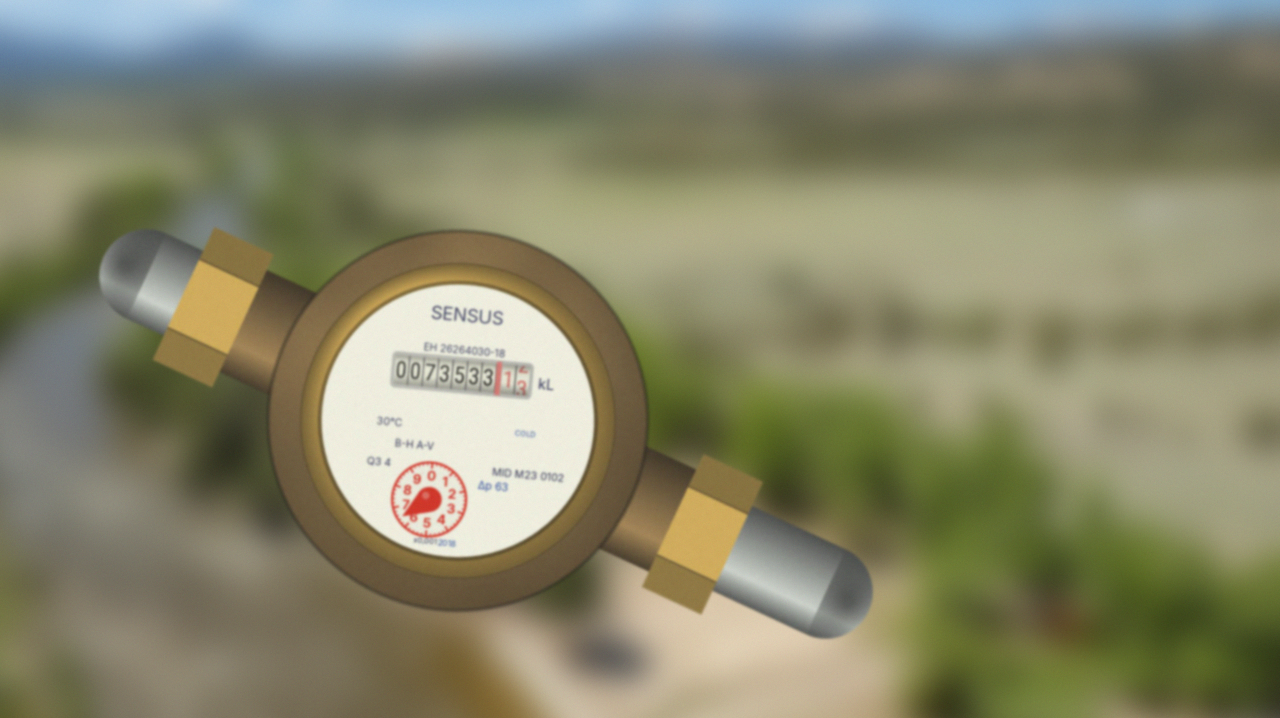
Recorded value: kL 73533.126
